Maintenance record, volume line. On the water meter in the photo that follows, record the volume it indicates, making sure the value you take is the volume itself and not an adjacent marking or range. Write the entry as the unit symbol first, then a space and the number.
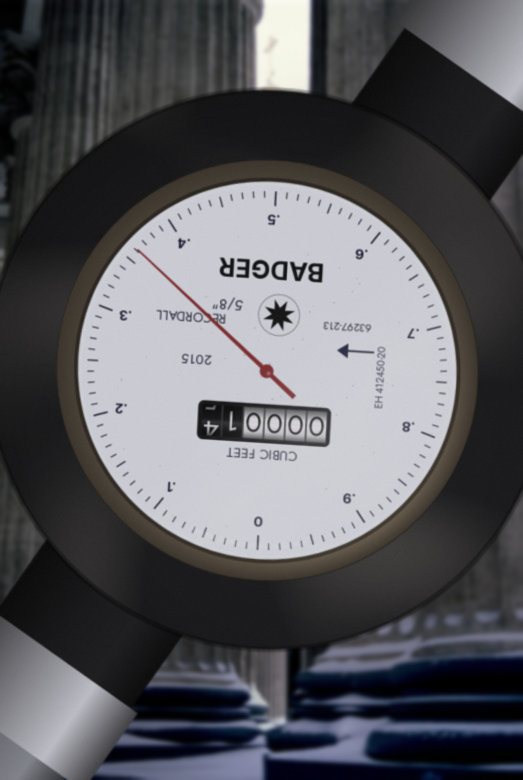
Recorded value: ft³ 14.36
